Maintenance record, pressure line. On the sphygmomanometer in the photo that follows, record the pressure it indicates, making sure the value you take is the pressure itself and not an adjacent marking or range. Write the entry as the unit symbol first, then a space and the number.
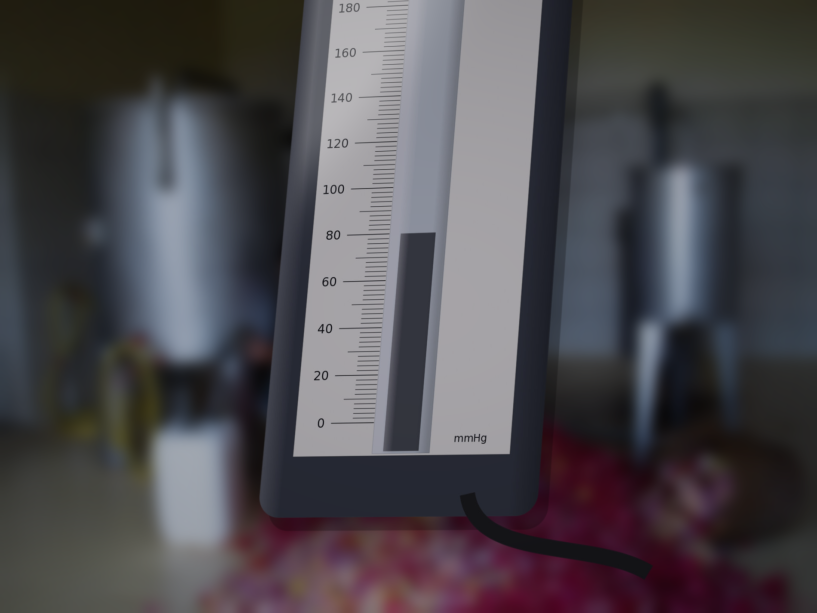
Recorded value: mmHg 80
